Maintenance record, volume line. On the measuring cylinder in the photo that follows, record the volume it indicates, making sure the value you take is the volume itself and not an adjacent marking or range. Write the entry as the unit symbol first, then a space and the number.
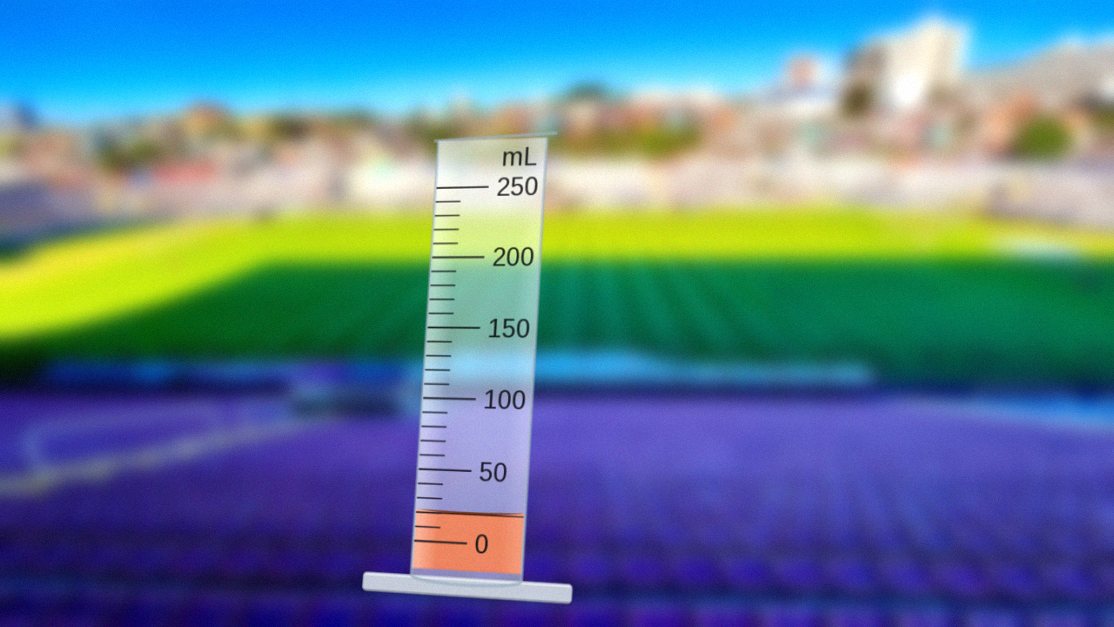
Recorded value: mL 20
